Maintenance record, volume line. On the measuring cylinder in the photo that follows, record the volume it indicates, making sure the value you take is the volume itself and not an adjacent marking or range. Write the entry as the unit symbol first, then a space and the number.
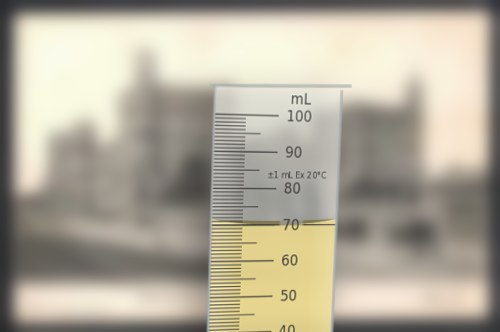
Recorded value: mL 70
